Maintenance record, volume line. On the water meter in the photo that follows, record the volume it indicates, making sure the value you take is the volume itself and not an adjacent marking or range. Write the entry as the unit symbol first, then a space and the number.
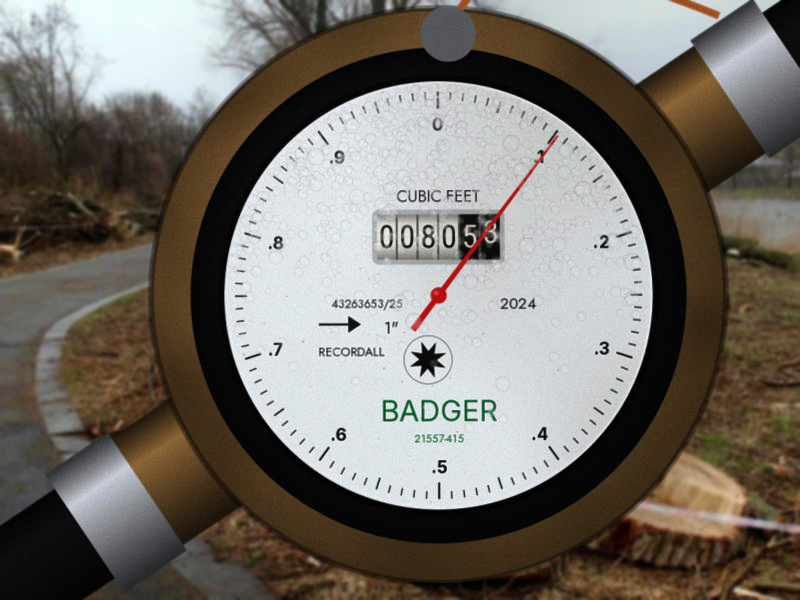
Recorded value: ft³ 8053.10
